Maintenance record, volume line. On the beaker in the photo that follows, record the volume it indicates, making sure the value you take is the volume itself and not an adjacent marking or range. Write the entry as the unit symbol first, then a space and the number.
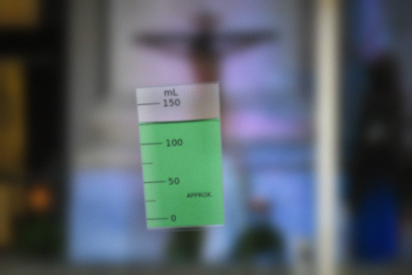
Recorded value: mL 125
